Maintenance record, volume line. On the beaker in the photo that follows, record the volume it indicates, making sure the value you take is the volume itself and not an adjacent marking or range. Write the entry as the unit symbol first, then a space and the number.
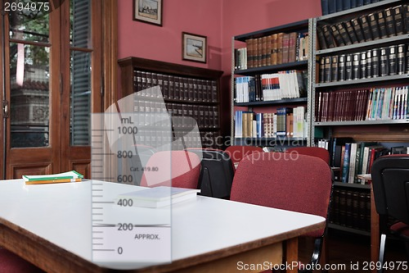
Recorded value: mL 200
